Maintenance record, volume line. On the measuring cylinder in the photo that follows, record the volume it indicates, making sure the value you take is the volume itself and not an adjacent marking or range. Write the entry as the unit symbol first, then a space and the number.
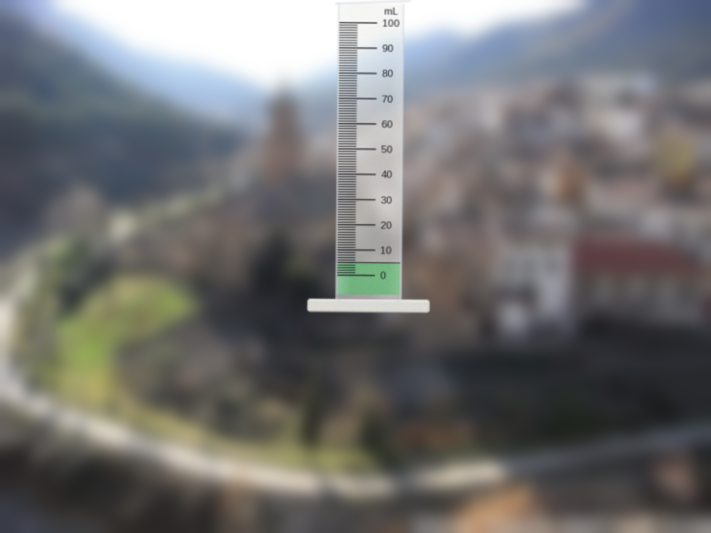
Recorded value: mL 5
